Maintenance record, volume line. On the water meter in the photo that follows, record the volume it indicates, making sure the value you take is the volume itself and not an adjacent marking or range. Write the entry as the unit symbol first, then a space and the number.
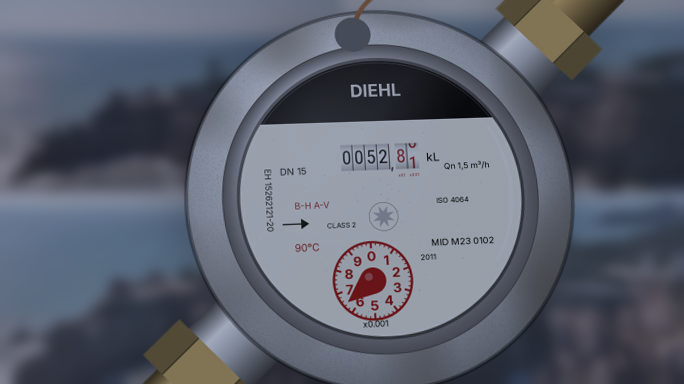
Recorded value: kL 52.806
